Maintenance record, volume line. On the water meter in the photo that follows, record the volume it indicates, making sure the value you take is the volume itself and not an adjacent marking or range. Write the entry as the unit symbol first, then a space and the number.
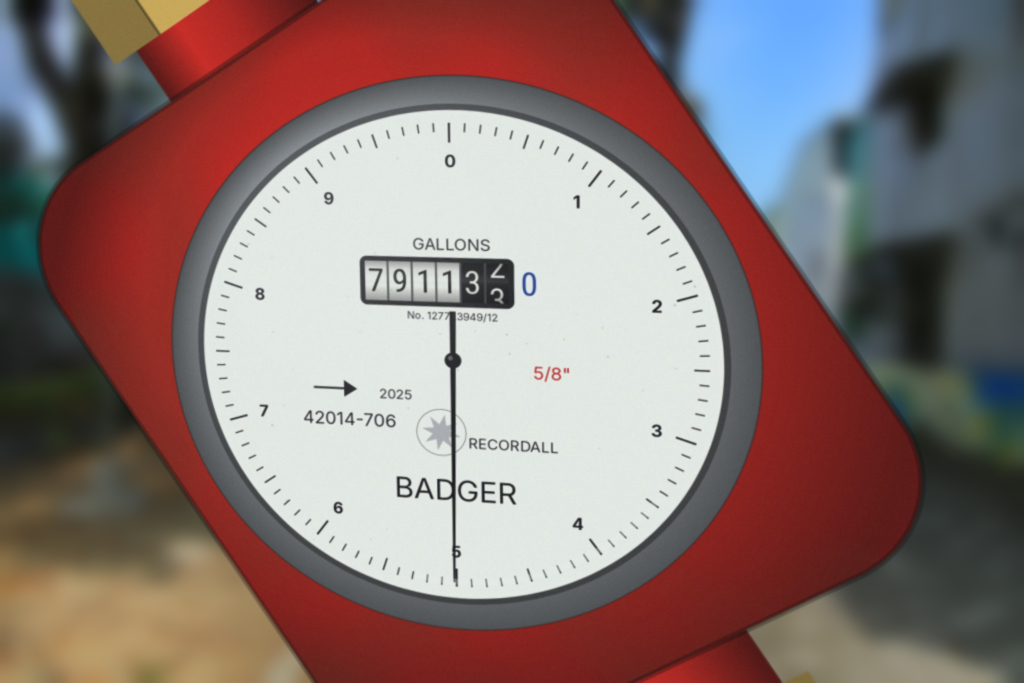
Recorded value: gal 7911325.0
